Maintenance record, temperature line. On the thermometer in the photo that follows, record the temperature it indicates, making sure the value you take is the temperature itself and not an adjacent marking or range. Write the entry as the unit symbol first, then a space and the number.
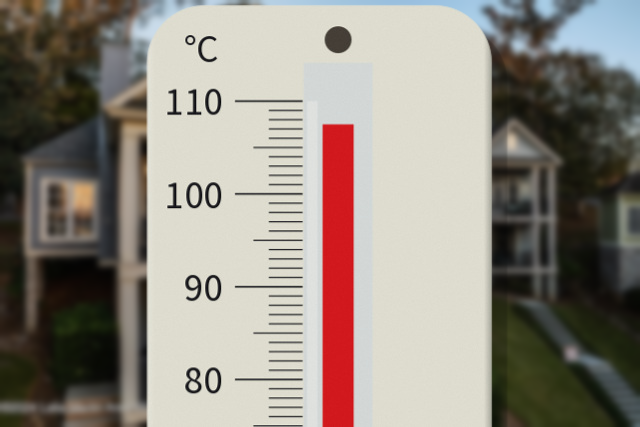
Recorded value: °C 107.5
